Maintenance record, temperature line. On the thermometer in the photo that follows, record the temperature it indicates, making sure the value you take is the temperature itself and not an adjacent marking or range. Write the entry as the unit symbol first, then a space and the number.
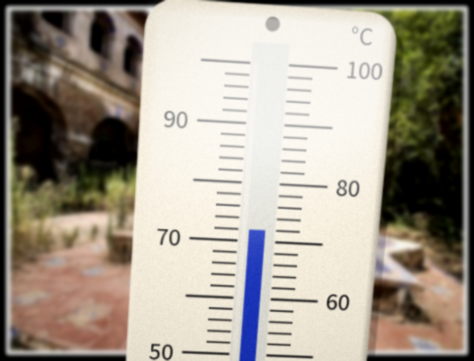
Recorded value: °C 72
